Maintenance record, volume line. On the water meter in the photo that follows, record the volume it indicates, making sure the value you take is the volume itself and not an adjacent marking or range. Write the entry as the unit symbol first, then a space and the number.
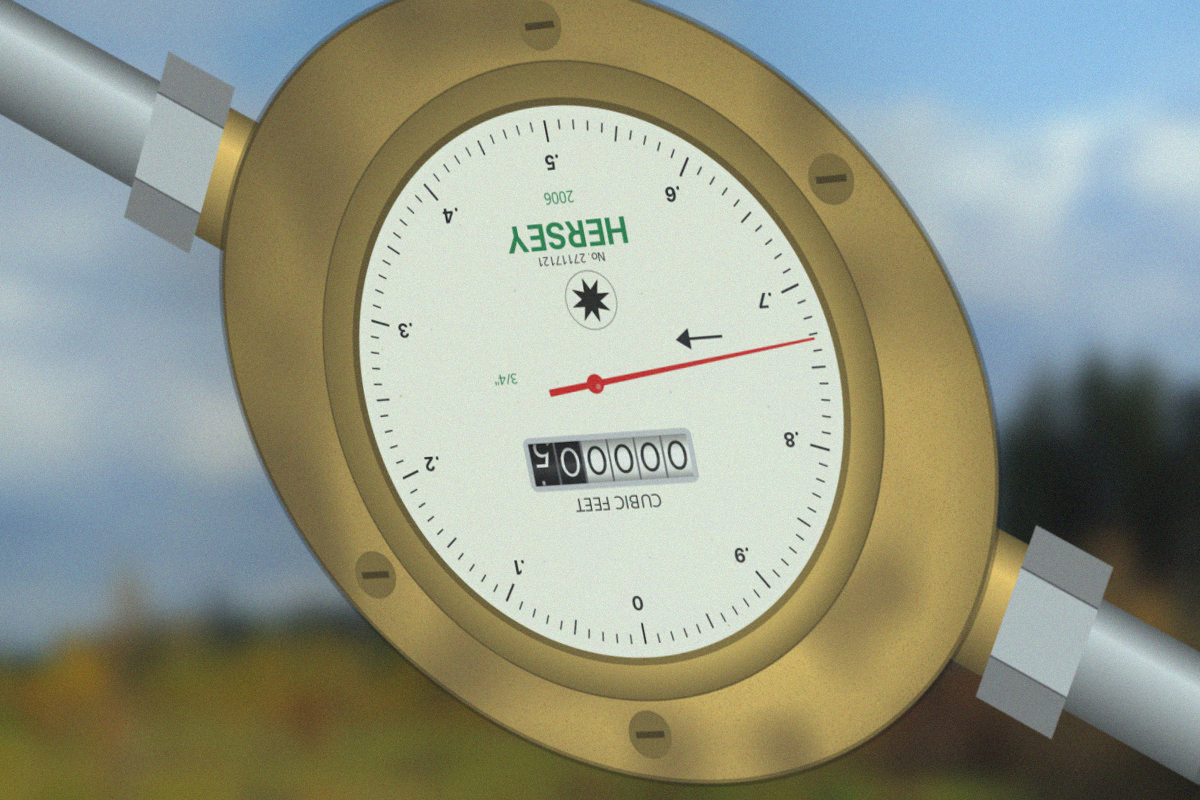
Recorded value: ft³ 4.73
